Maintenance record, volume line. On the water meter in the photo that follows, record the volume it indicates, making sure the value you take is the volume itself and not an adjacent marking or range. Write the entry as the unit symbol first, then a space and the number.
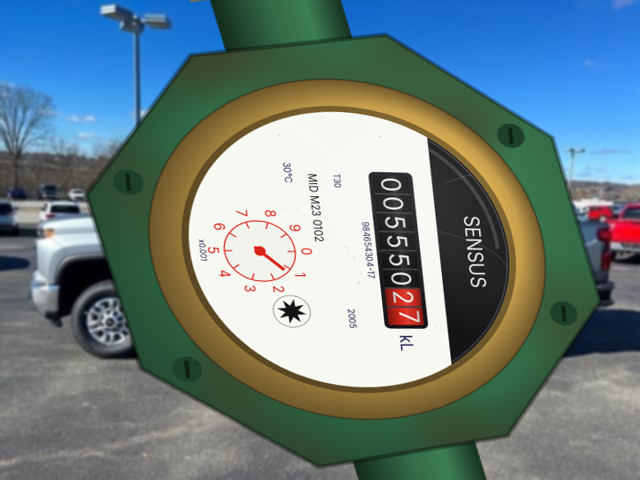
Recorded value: kL 5550.271
